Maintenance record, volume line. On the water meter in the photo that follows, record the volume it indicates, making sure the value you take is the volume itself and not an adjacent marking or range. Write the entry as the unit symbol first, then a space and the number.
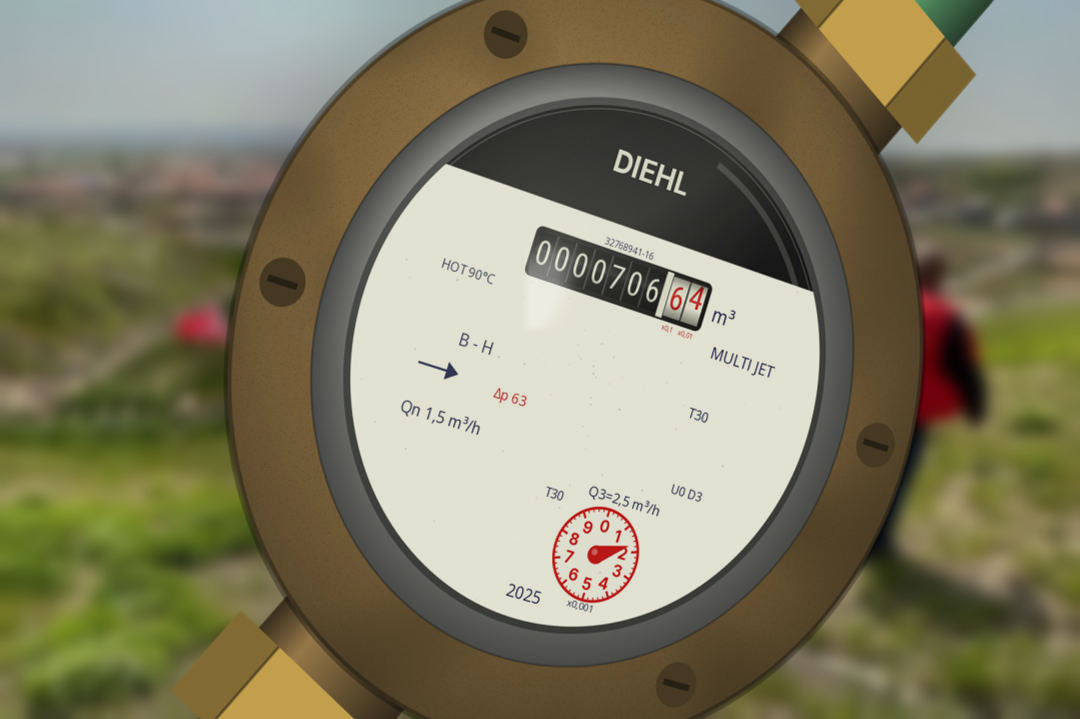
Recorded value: m³ 706.641
